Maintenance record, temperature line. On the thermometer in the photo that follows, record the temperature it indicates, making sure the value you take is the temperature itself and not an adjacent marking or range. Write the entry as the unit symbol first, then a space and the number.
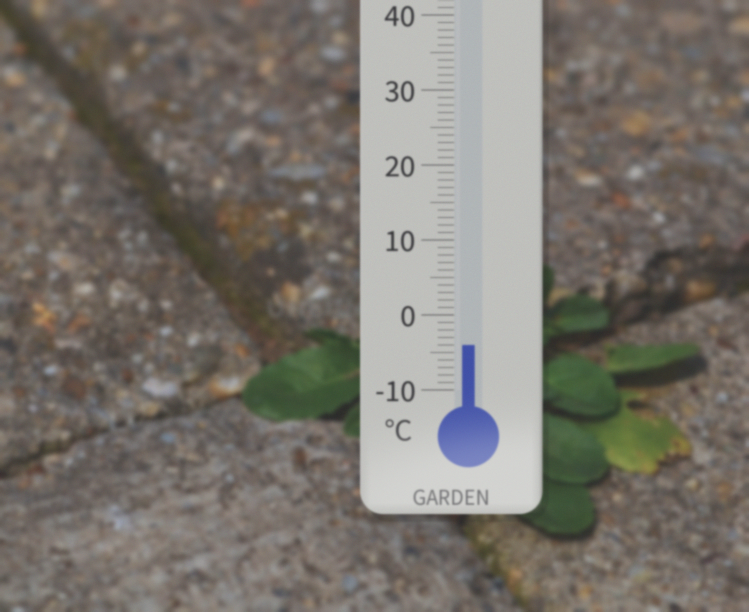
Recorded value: °C -4
